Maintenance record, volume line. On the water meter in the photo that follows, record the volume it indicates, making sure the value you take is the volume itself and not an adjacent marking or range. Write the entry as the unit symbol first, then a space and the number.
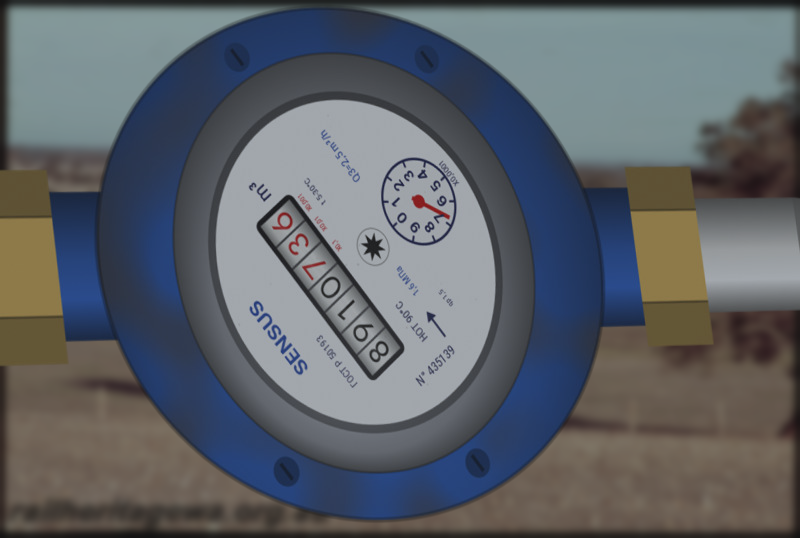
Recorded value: m³ 8910.7366
